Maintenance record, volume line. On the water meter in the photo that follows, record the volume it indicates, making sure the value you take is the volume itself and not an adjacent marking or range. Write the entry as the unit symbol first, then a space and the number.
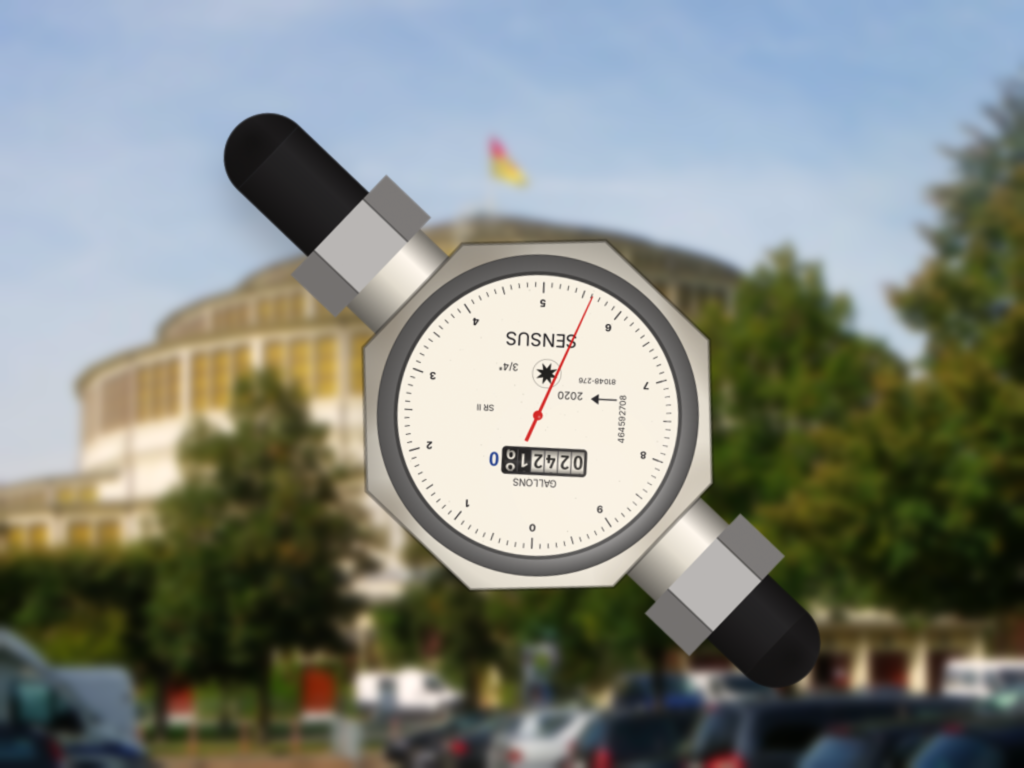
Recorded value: gal 242185.6
